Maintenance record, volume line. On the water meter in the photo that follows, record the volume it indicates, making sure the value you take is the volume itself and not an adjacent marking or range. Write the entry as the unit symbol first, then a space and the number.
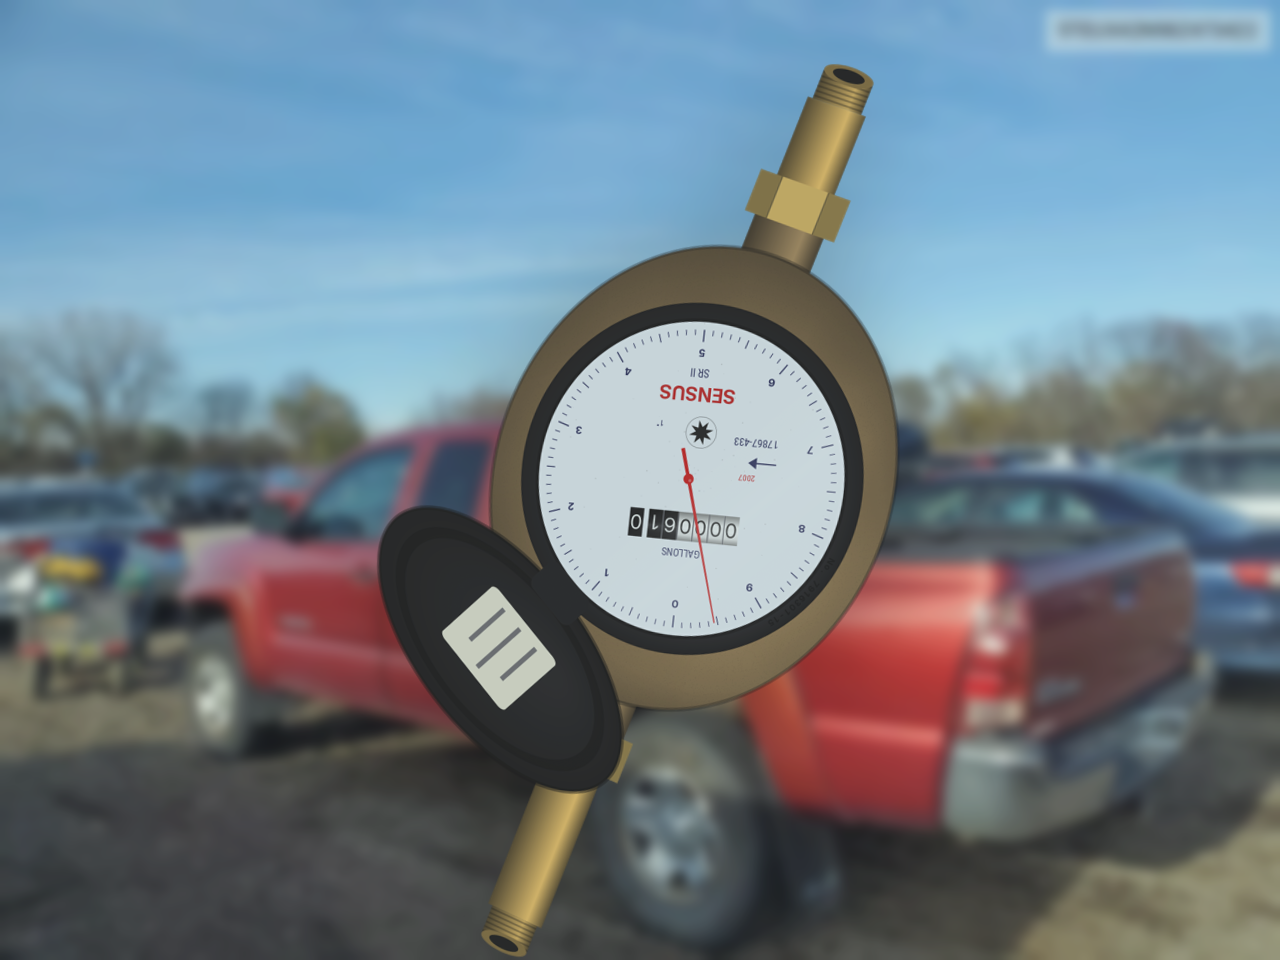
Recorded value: gal 609.5
